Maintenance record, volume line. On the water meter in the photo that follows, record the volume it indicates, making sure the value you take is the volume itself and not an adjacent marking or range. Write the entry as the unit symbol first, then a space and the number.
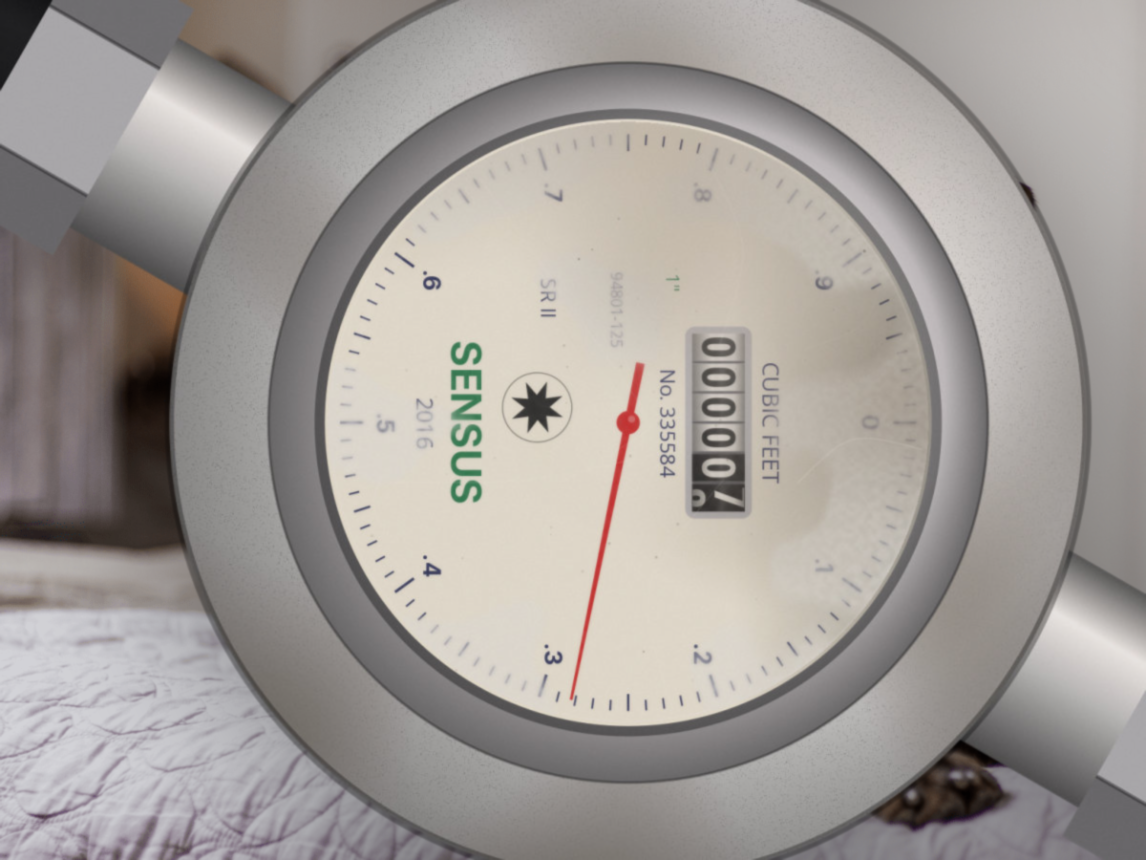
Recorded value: ft³ 7.28
